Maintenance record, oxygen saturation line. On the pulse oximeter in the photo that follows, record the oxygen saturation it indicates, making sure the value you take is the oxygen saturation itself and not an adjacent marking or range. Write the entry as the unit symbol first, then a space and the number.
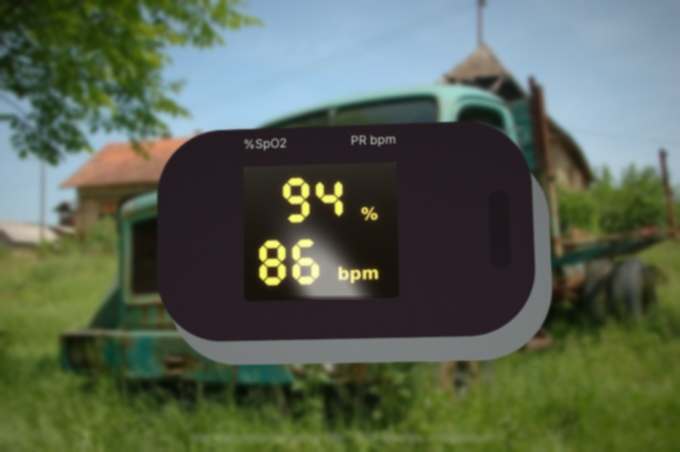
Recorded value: % 94
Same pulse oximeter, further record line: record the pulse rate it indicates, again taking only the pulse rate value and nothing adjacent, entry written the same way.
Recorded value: bpm 86
